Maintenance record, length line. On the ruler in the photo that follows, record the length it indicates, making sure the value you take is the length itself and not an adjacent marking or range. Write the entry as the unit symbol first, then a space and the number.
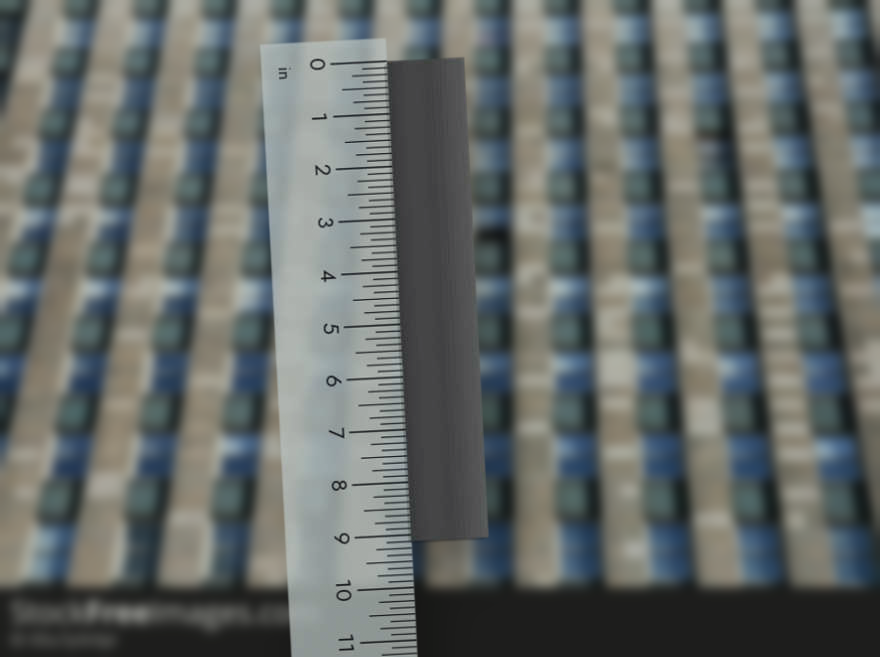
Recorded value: in 9.125
